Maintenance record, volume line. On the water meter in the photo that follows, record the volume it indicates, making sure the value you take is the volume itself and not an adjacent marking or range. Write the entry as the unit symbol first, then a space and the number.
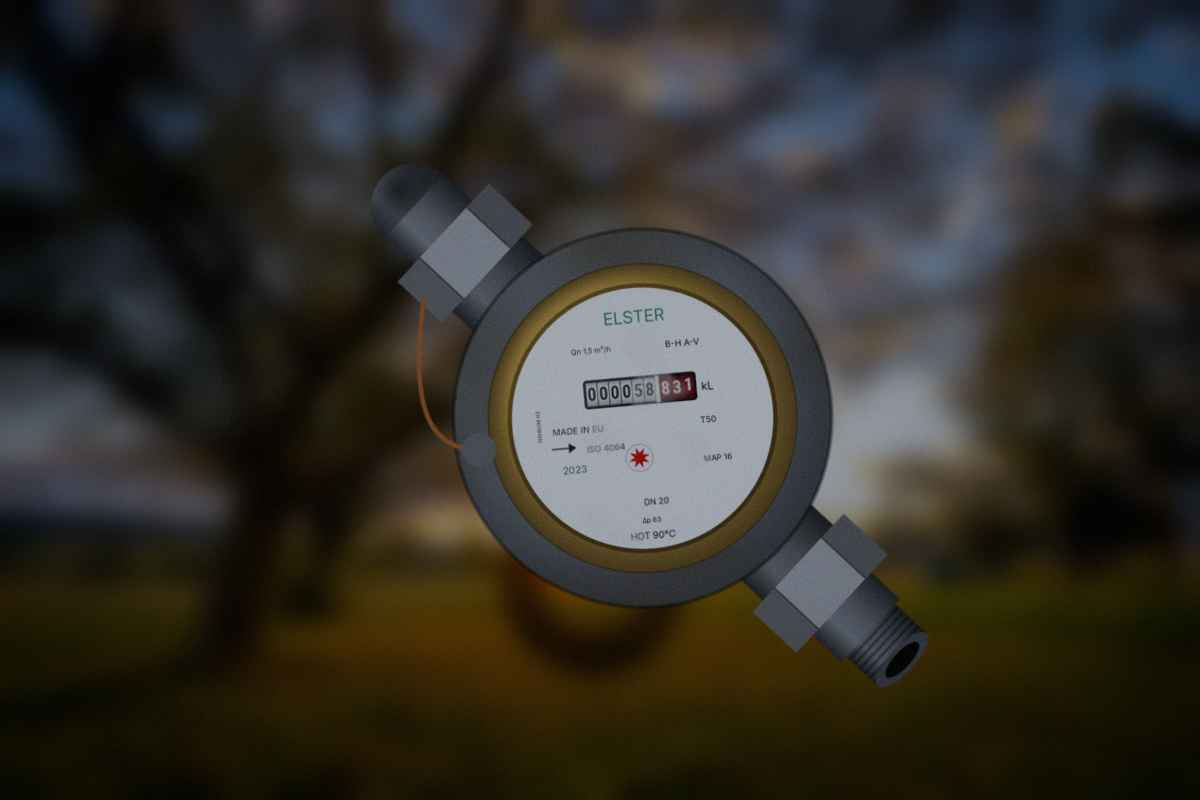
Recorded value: kL 58.831
